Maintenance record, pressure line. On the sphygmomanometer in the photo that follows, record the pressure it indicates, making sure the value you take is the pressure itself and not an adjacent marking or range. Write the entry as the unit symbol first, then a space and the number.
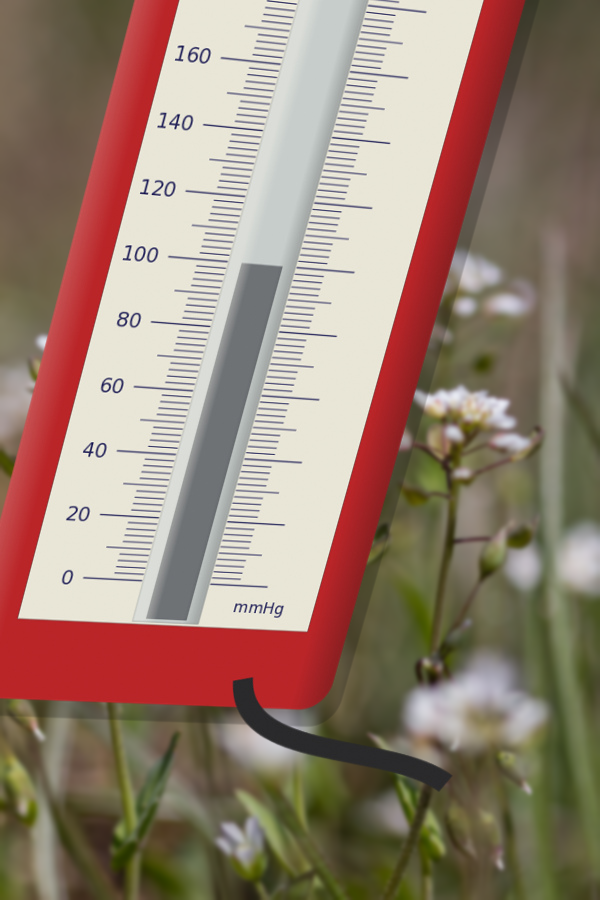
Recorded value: mmHg 100
